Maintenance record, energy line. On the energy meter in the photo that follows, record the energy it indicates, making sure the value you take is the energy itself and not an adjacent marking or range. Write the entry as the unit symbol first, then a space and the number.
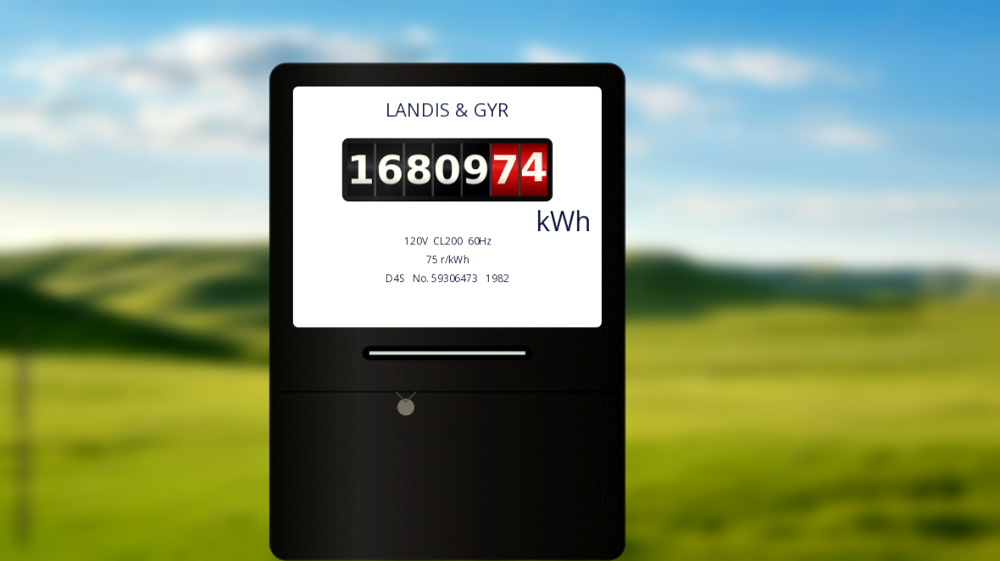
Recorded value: kWh 16809.74
